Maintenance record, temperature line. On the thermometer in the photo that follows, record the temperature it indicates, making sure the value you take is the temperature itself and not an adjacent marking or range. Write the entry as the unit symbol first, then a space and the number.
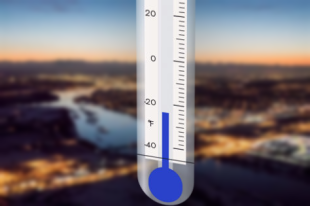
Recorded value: °F -24
